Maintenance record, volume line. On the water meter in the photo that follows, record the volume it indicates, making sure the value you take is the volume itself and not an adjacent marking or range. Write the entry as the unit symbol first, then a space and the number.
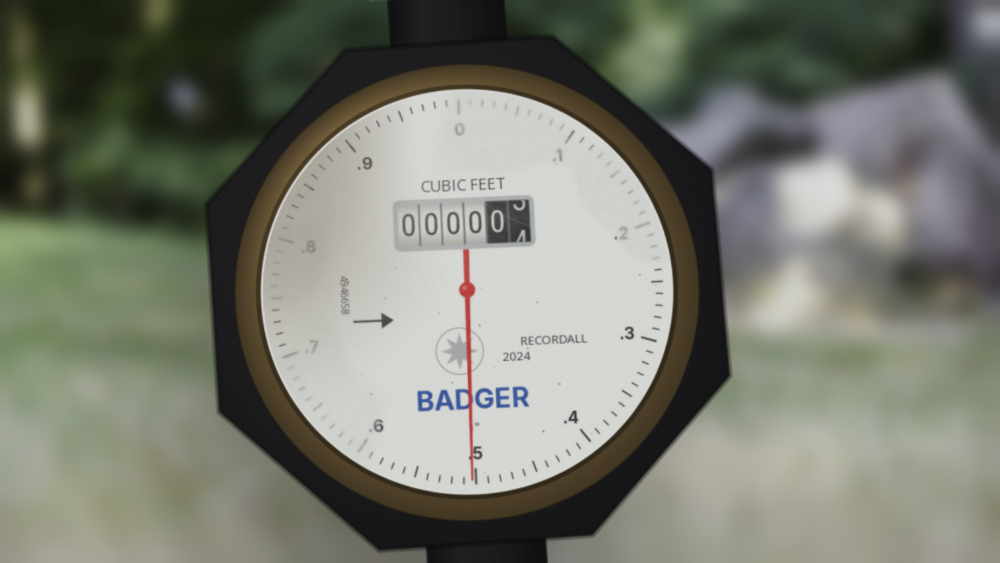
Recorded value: ft³ 3.50
